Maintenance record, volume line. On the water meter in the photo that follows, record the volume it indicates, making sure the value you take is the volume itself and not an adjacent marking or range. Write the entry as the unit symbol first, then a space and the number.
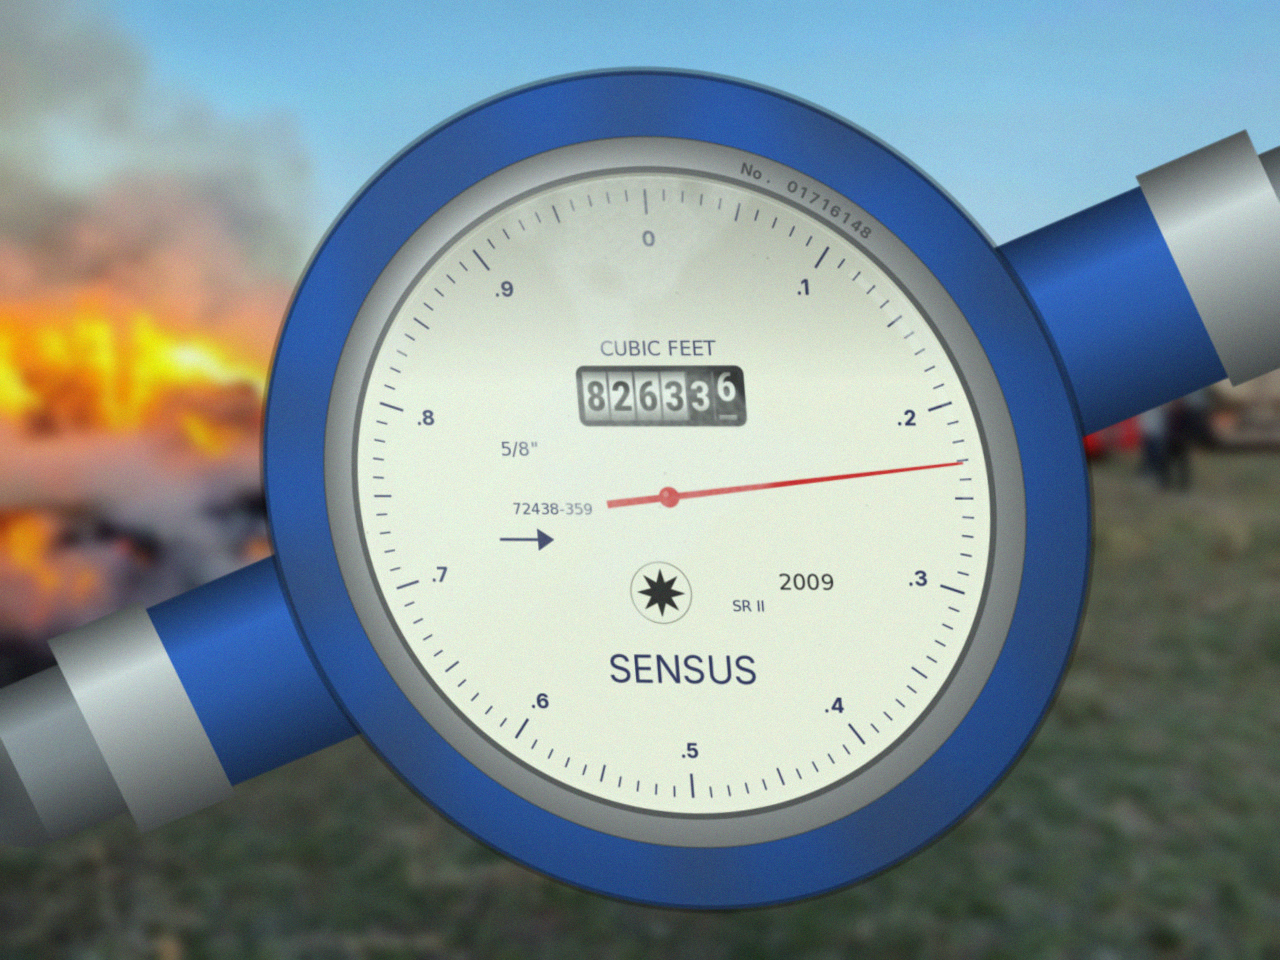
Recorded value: ft³ 826336.23
